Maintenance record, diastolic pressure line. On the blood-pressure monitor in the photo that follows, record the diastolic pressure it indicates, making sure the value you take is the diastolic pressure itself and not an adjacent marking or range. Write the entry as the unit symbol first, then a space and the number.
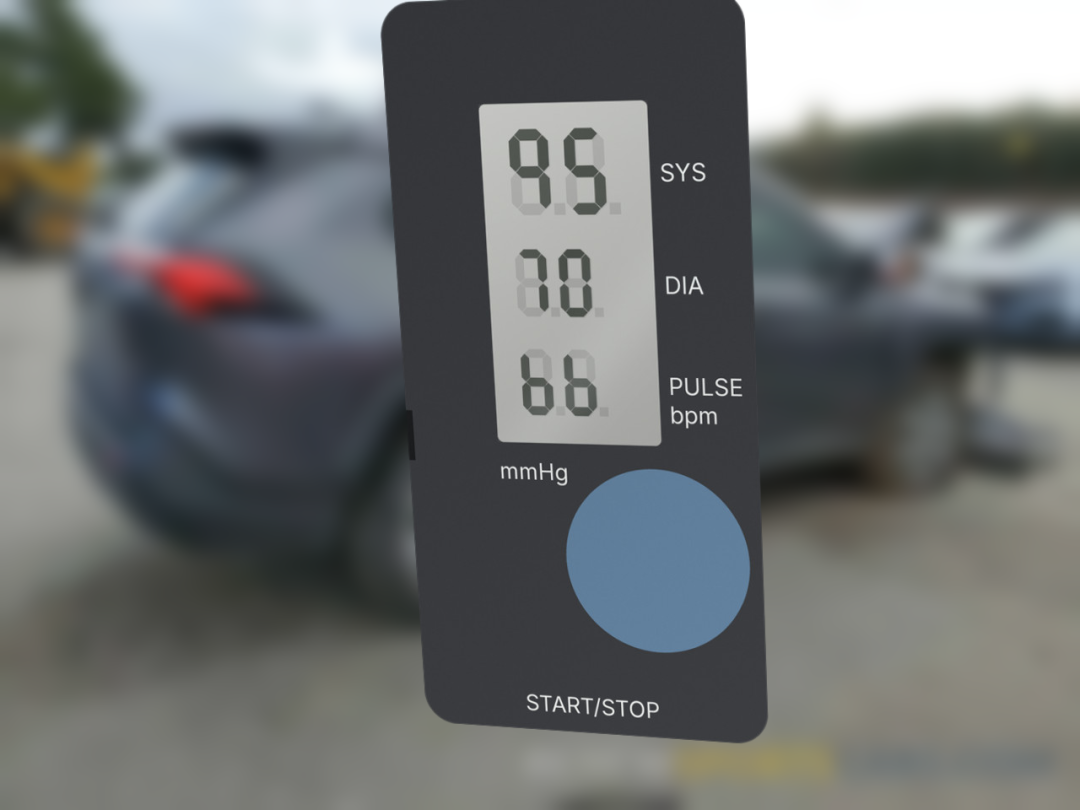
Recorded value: mmHg 70
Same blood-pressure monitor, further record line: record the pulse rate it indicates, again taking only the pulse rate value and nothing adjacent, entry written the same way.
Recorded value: bpm 66
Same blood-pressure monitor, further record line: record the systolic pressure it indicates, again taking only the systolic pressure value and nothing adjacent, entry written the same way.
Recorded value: mmHg 95
